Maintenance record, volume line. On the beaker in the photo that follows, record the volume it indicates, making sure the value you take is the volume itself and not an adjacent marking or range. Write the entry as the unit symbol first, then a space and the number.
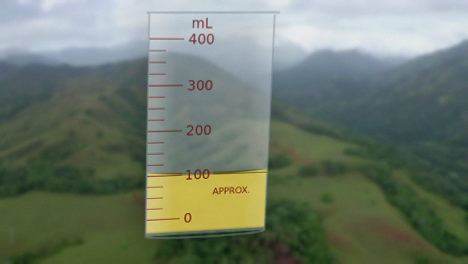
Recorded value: mL 100
